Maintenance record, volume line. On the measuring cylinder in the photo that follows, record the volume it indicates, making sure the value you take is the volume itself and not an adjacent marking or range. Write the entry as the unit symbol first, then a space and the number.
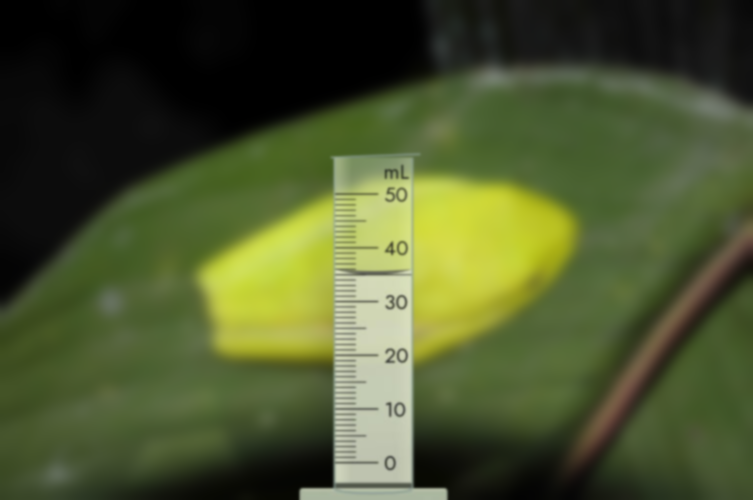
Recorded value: mL 35
